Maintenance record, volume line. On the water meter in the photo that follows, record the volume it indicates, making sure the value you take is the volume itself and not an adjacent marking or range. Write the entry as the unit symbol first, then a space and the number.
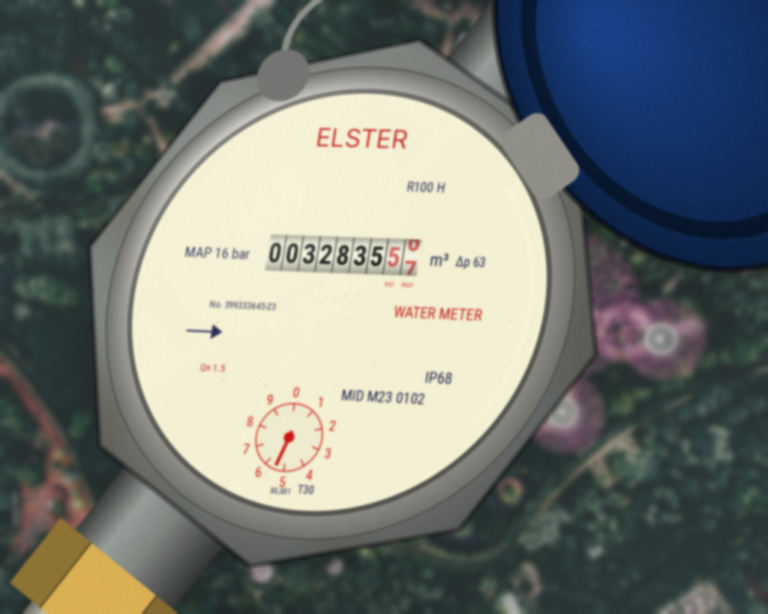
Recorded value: m³ 32835.565
